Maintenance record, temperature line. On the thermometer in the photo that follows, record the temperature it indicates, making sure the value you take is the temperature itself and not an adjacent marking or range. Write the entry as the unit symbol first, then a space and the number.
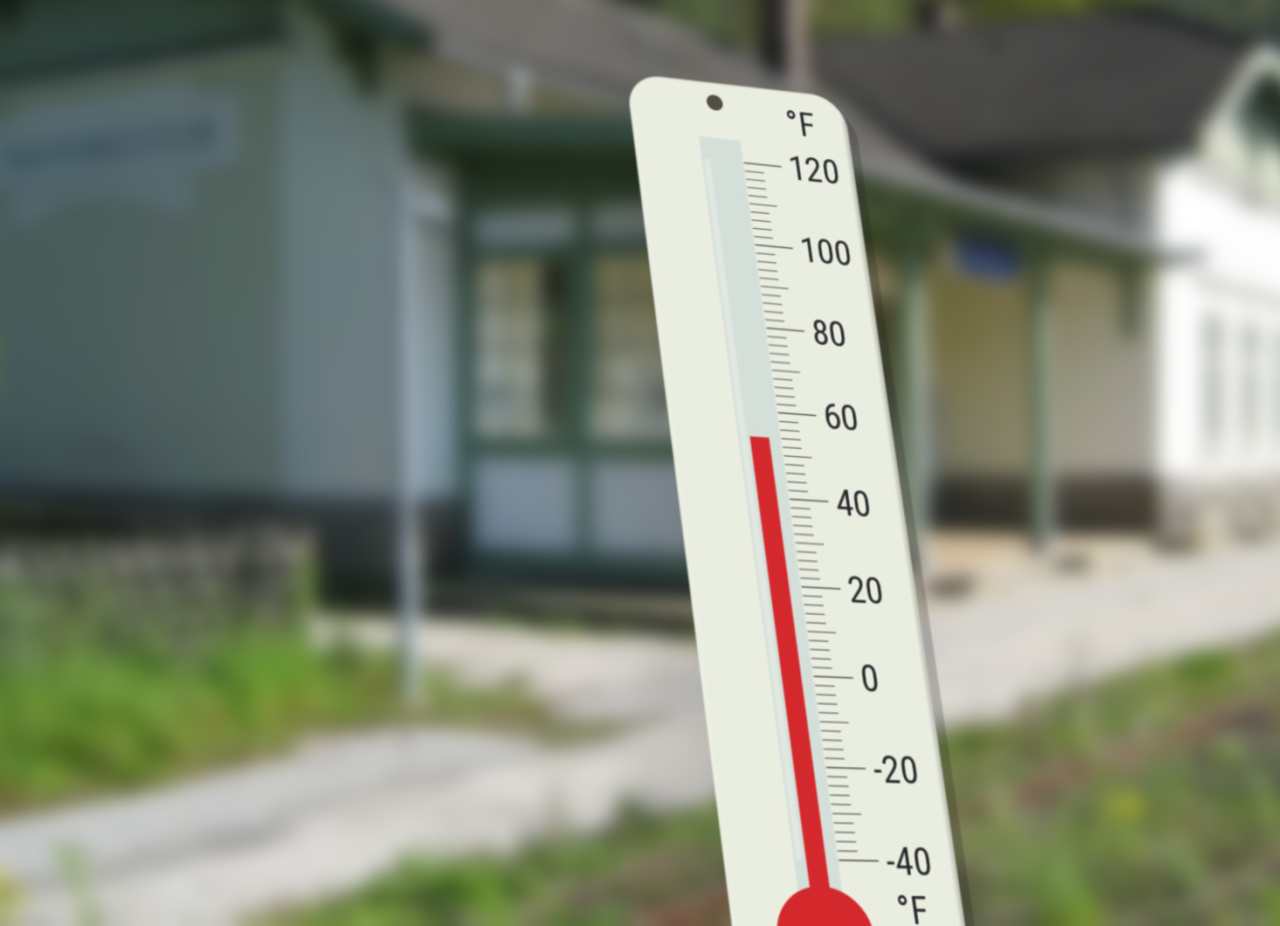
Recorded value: °F 54
